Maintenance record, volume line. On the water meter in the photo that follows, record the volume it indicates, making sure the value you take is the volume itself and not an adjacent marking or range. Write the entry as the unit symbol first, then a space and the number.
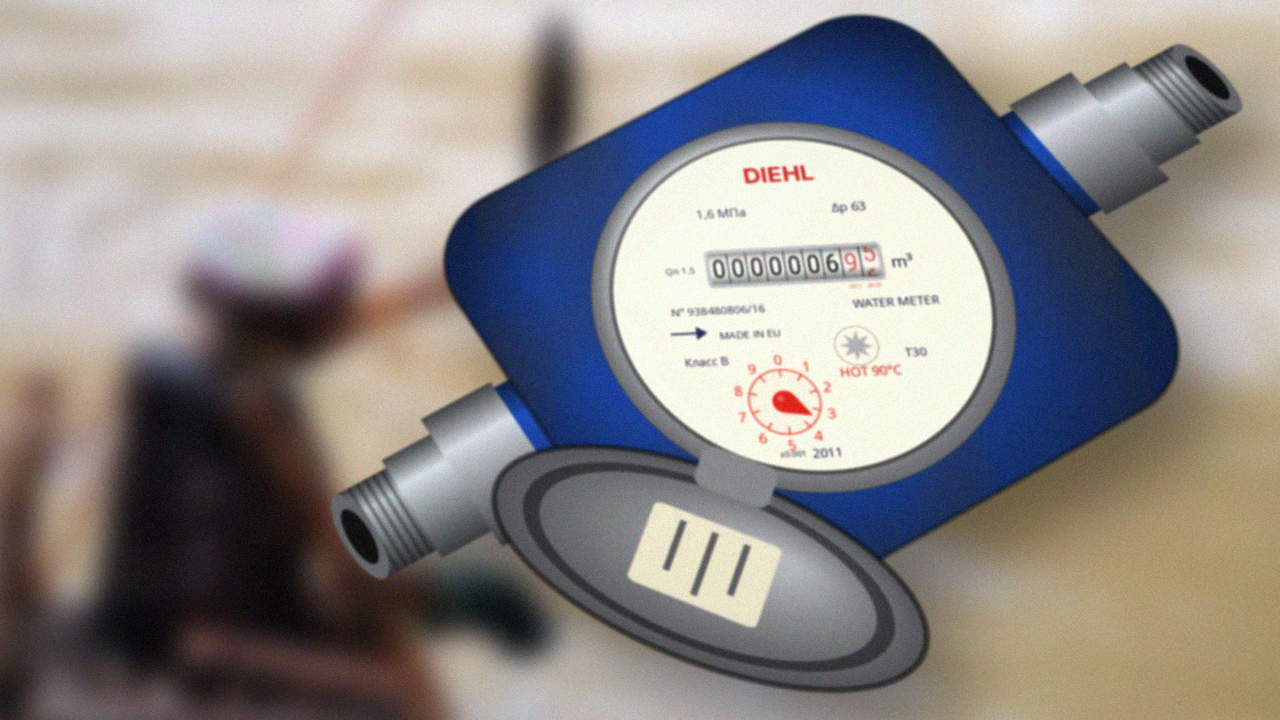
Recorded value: m³ 6.953
